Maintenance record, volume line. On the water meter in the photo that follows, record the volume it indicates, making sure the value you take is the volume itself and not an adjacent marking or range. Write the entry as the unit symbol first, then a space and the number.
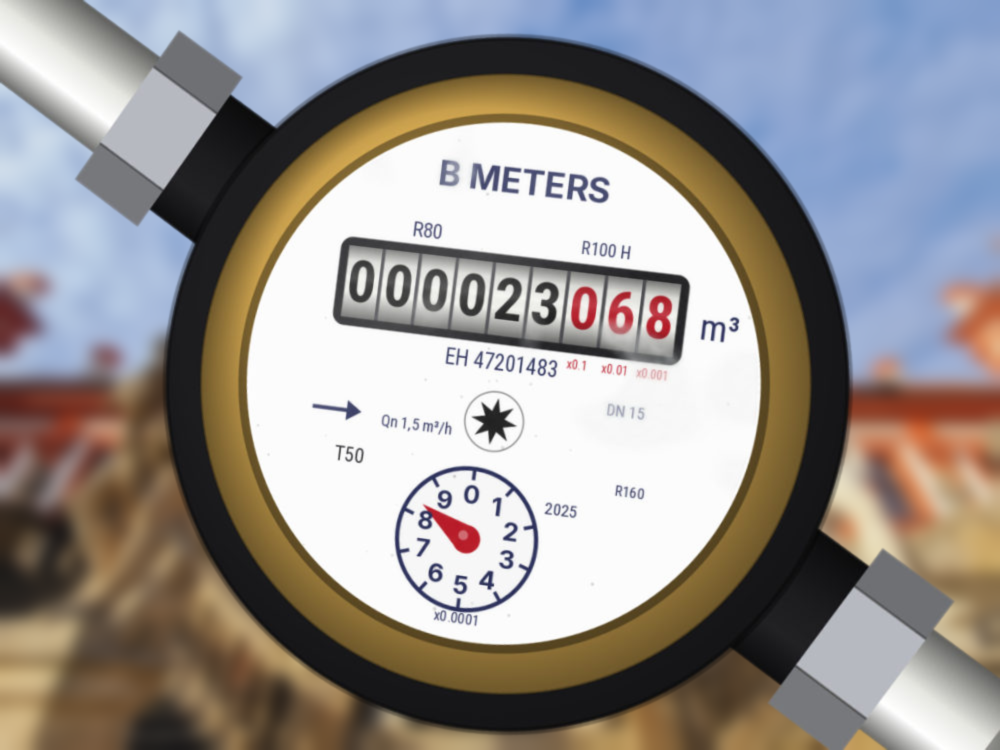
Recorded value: m³ 23.0688
